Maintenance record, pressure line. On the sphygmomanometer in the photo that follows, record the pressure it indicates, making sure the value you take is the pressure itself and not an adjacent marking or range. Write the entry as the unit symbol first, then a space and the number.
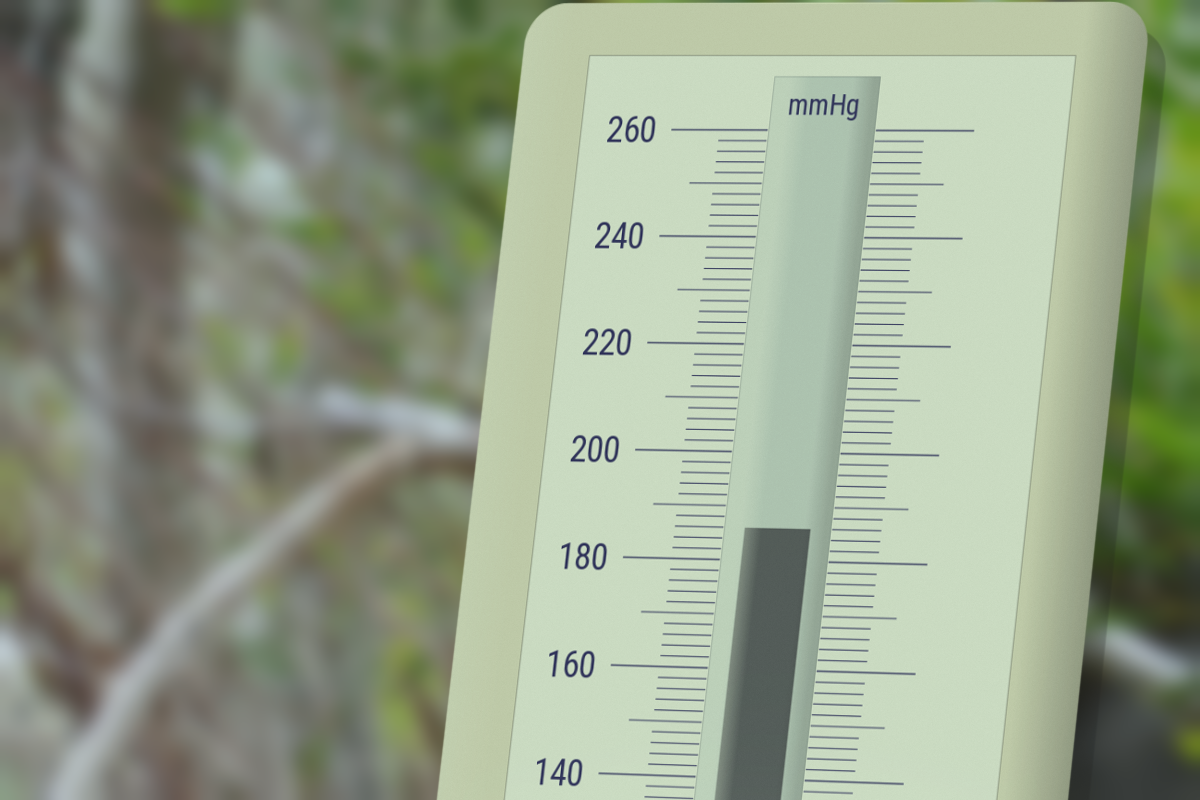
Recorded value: mmHg 186
